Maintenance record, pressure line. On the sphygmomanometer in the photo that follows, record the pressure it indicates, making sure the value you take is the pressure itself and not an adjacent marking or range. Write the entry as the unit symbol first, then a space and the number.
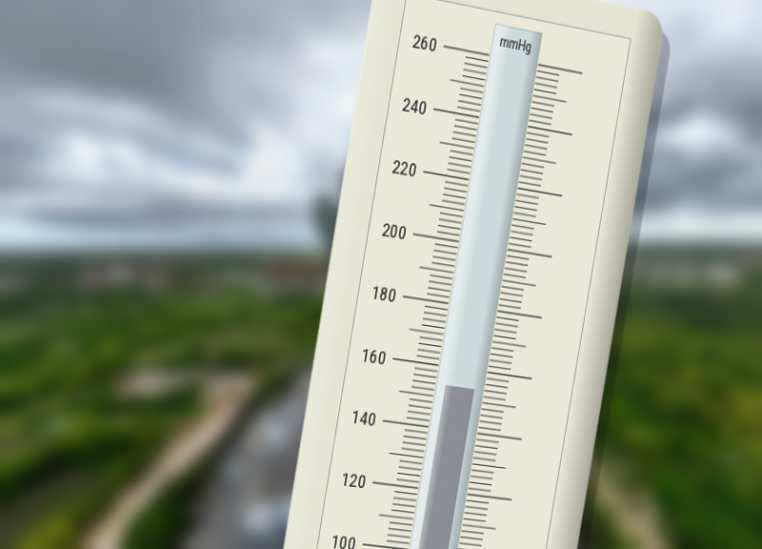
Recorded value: mmHg 154
